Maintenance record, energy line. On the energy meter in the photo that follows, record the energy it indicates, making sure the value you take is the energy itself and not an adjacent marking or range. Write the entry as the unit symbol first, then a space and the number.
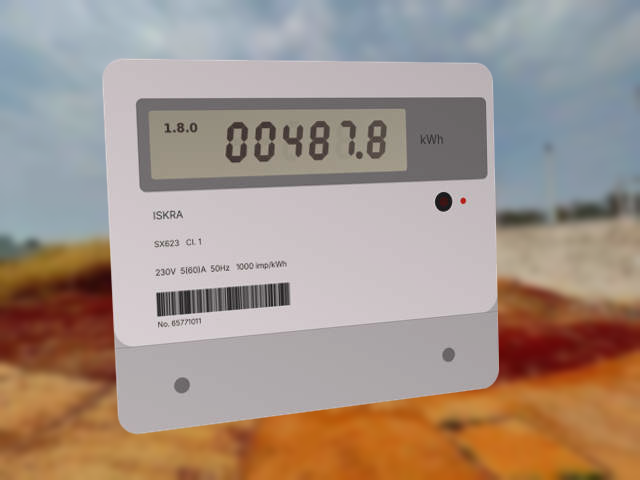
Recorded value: kWh 487.8
